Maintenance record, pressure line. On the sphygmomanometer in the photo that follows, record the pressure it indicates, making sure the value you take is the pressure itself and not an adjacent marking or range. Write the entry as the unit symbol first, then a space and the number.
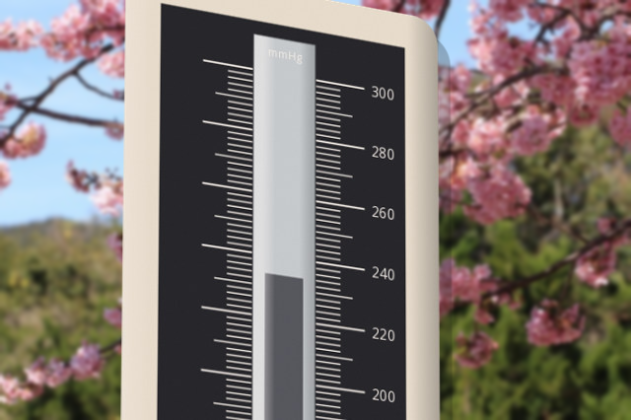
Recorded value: mmHg 234
